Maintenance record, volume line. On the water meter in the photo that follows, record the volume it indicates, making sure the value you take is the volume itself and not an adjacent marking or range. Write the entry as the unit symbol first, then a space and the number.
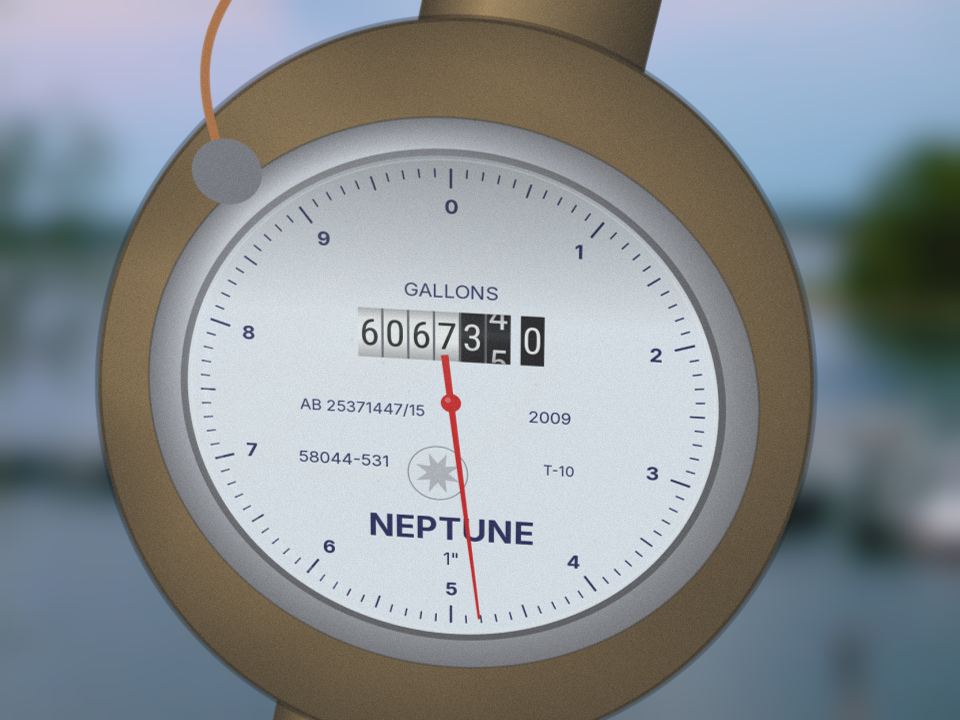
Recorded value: gal 6067344.8
